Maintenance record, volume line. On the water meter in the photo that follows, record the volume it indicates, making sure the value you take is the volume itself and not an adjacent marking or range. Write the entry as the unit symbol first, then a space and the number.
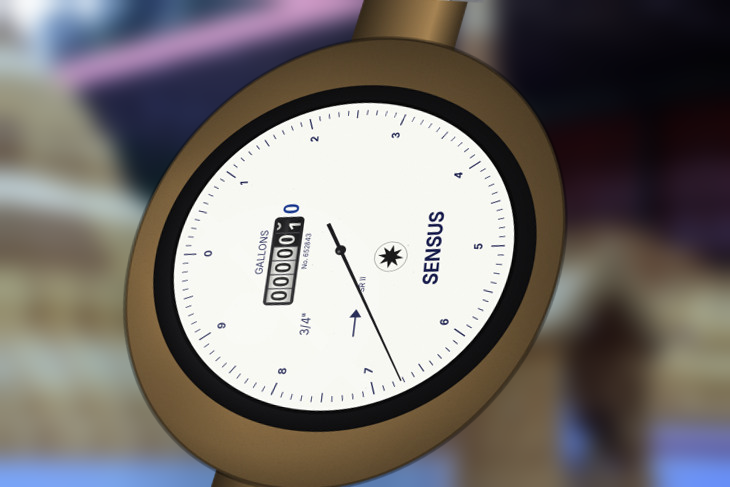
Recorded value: gal 6.7
